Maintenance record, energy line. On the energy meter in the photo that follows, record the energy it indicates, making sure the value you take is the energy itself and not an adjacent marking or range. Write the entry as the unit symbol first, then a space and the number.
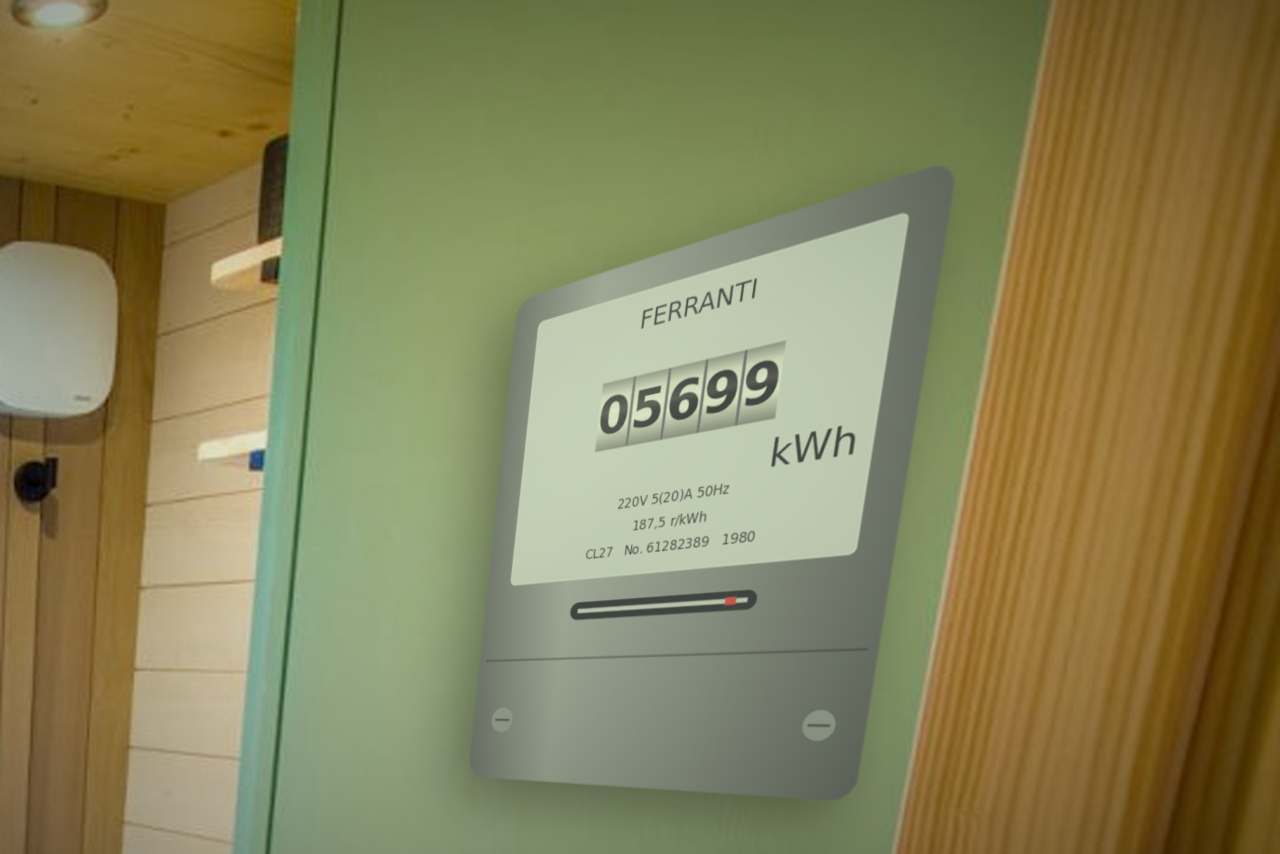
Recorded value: kWh 5699
